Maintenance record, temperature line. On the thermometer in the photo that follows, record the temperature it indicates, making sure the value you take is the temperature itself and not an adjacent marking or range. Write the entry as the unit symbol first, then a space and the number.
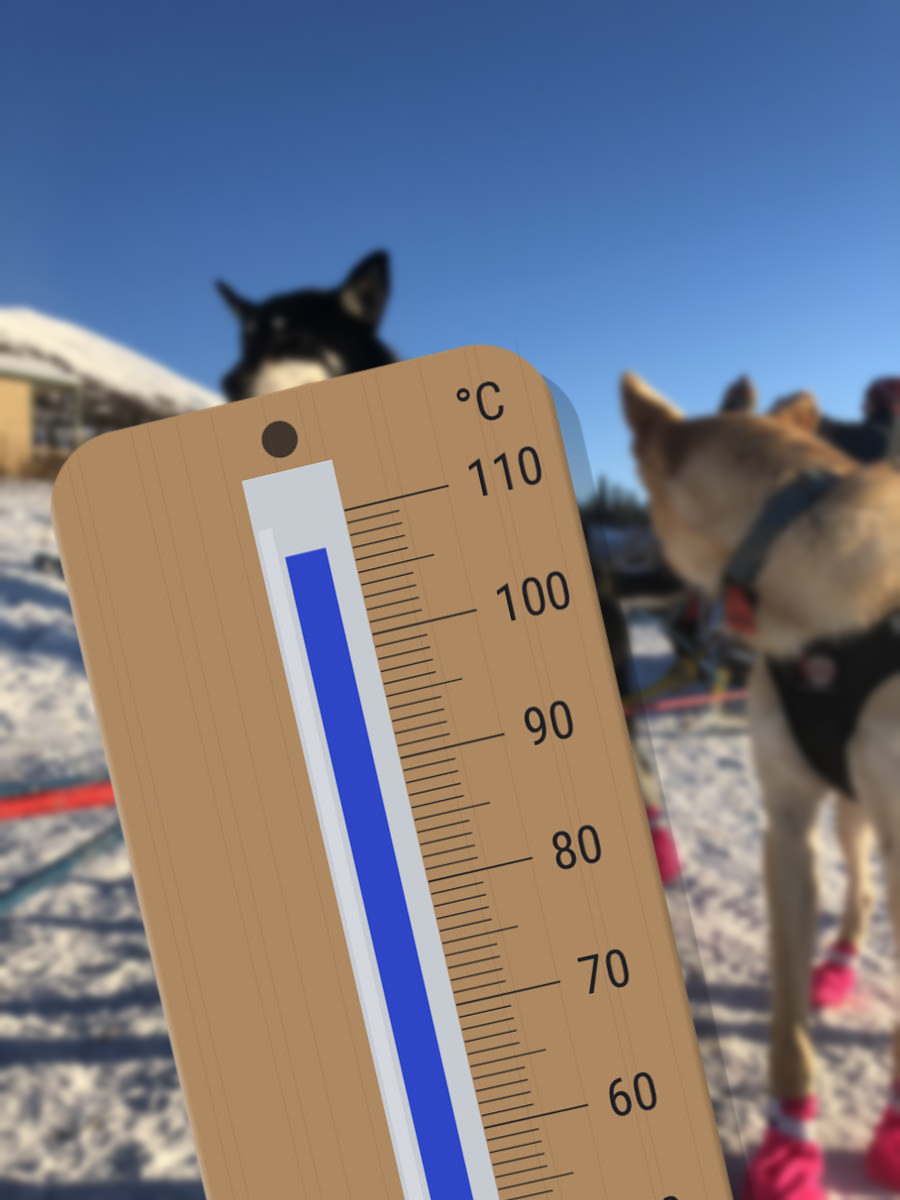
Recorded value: °C 107.5
